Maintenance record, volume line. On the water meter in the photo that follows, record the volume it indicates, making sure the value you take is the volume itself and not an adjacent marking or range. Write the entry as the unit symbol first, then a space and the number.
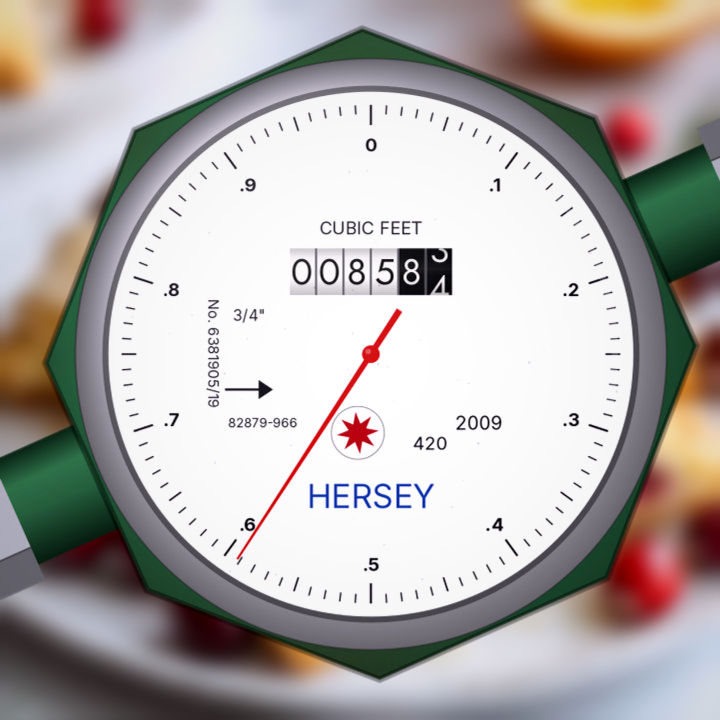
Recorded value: ft³ 8583.59
